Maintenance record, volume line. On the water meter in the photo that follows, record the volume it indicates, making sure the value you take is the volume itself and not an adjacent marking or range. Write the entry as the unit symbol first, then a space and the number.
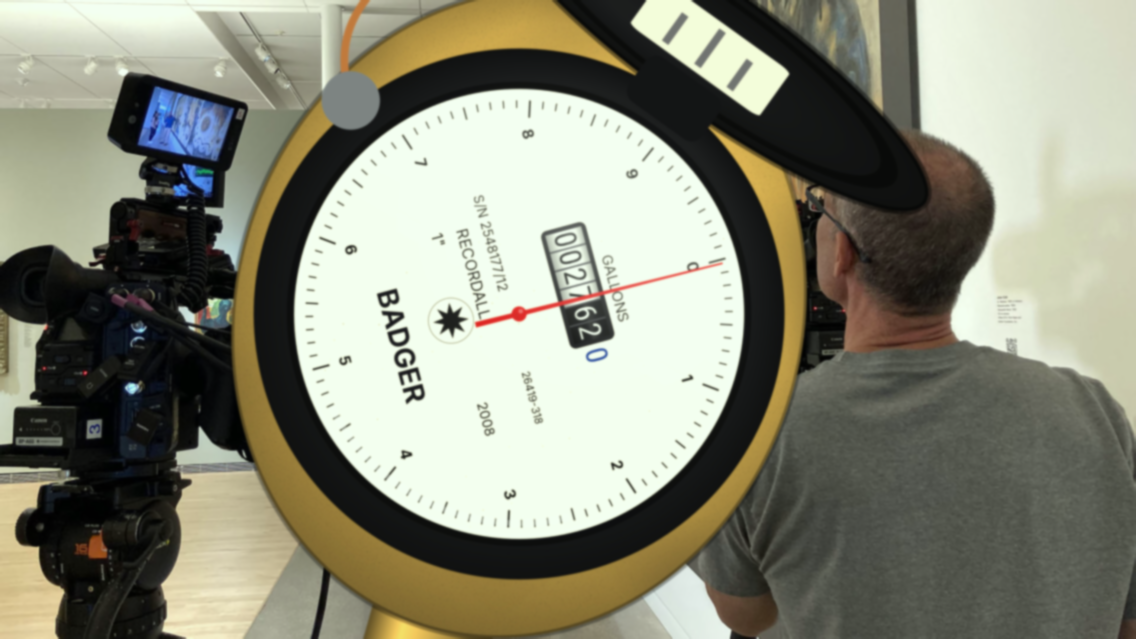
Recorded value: gal 27620.0
